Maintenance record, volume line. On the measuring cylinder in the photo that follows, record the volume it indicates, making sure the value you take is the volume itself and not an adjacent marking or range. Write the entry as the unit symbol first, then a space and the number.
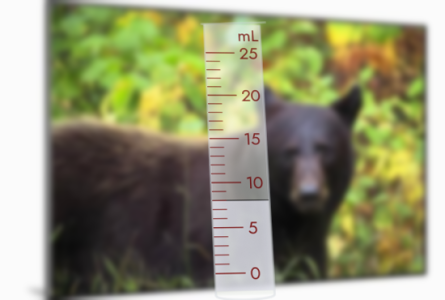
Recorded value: mL 8
